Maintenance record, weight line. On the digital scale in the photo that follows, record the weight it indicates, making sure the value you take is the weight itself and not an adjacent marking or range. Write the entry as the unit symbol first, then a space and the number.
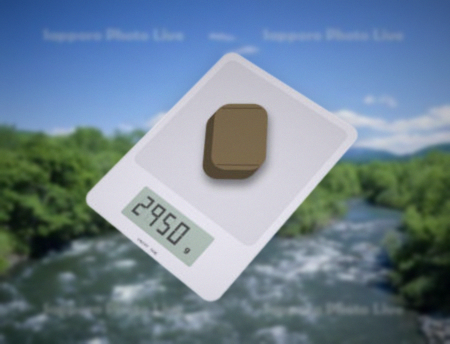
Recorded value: g 2950
